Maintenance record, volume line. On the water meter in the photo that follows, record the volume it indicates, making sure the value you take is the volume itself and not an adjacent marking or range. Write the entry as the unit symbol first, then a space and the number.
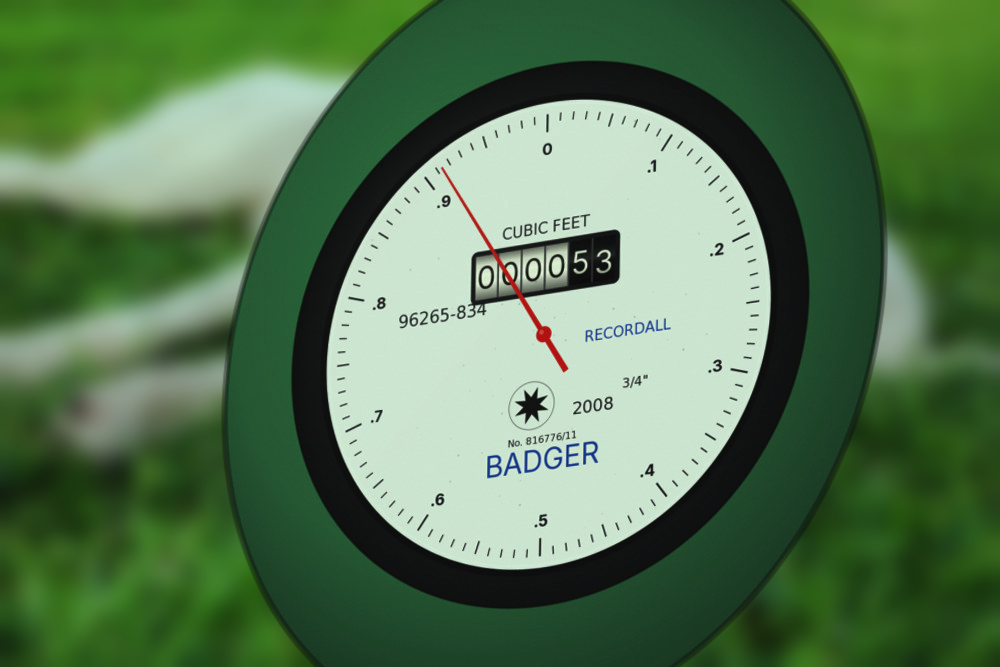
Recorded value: ft³ 52.91
